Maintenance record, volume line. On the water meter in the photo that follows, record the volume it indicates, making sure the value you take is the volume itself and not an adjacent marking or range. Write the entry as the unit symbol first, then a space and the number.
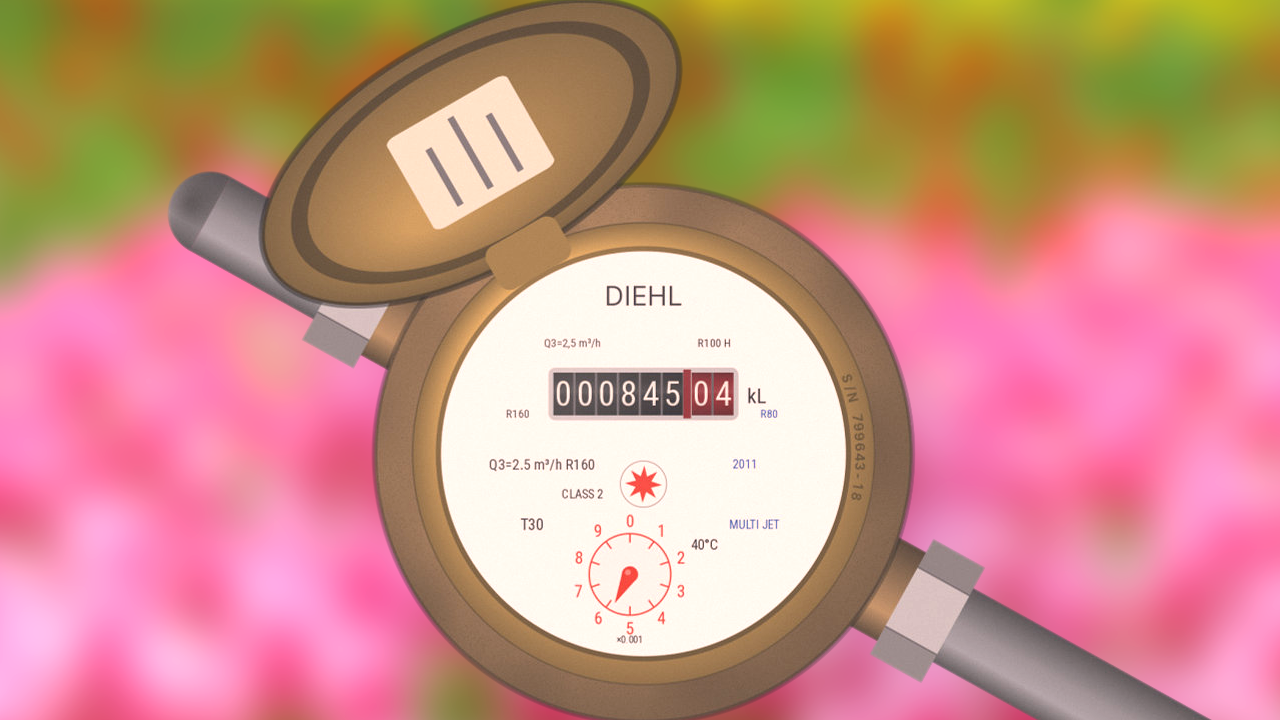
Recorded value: kL 845.045
